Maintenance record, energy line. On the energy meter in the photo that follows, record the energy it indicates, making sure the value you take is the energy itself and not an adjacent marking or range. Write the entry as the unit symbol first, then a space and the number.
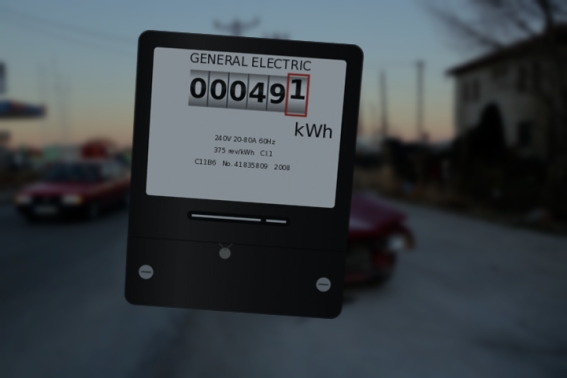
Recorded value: kWh 49.1
